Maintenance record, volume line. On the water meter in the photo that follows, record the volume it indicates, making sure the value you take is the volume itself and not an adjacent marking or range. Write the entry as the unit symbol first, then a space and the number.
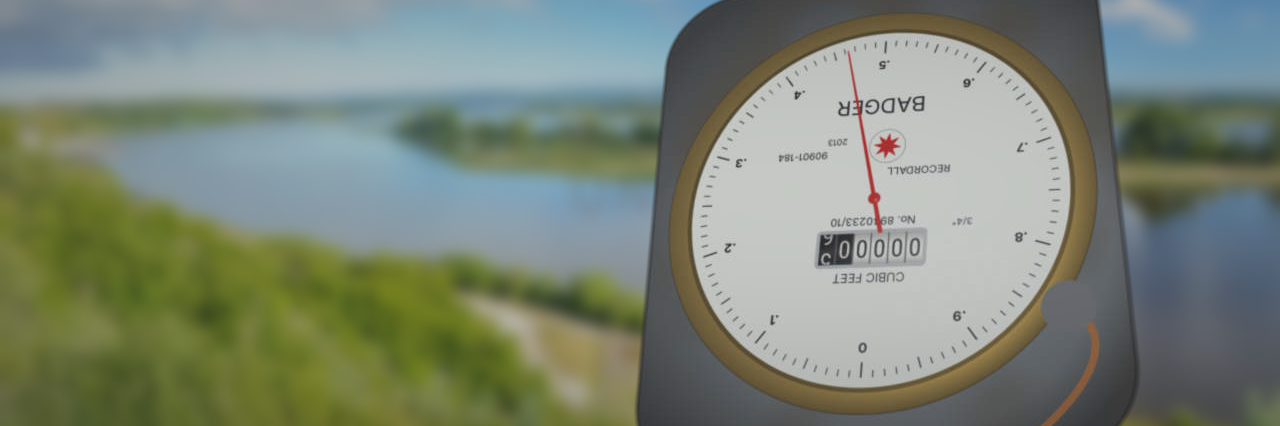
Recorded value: ft³ 5.46
